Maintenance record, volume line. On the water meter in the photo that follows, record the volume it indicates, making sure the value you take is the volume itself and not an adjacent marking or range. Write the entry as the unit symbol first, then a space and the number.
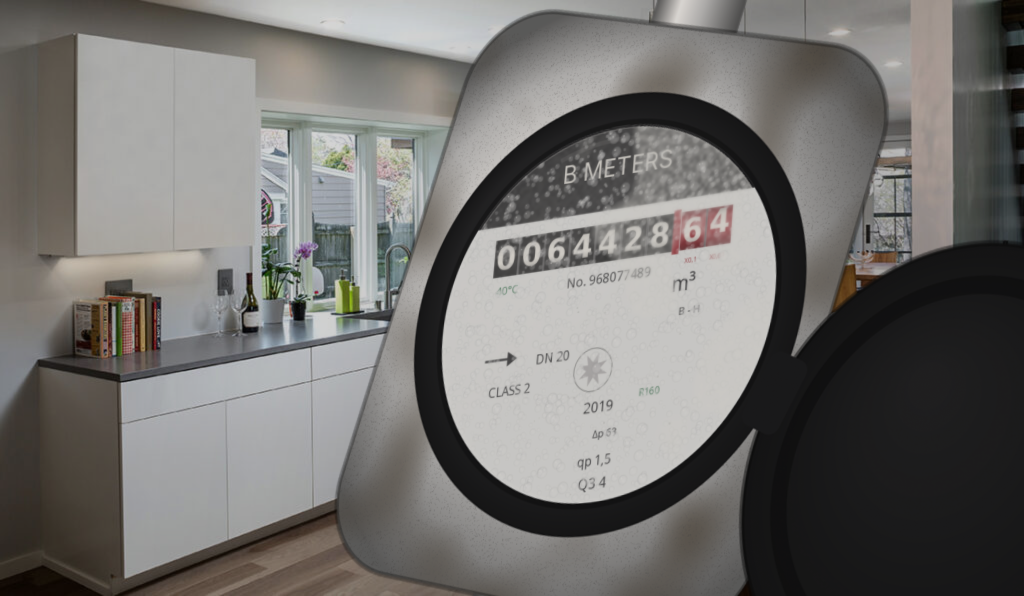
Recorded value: m³ 64428.64
